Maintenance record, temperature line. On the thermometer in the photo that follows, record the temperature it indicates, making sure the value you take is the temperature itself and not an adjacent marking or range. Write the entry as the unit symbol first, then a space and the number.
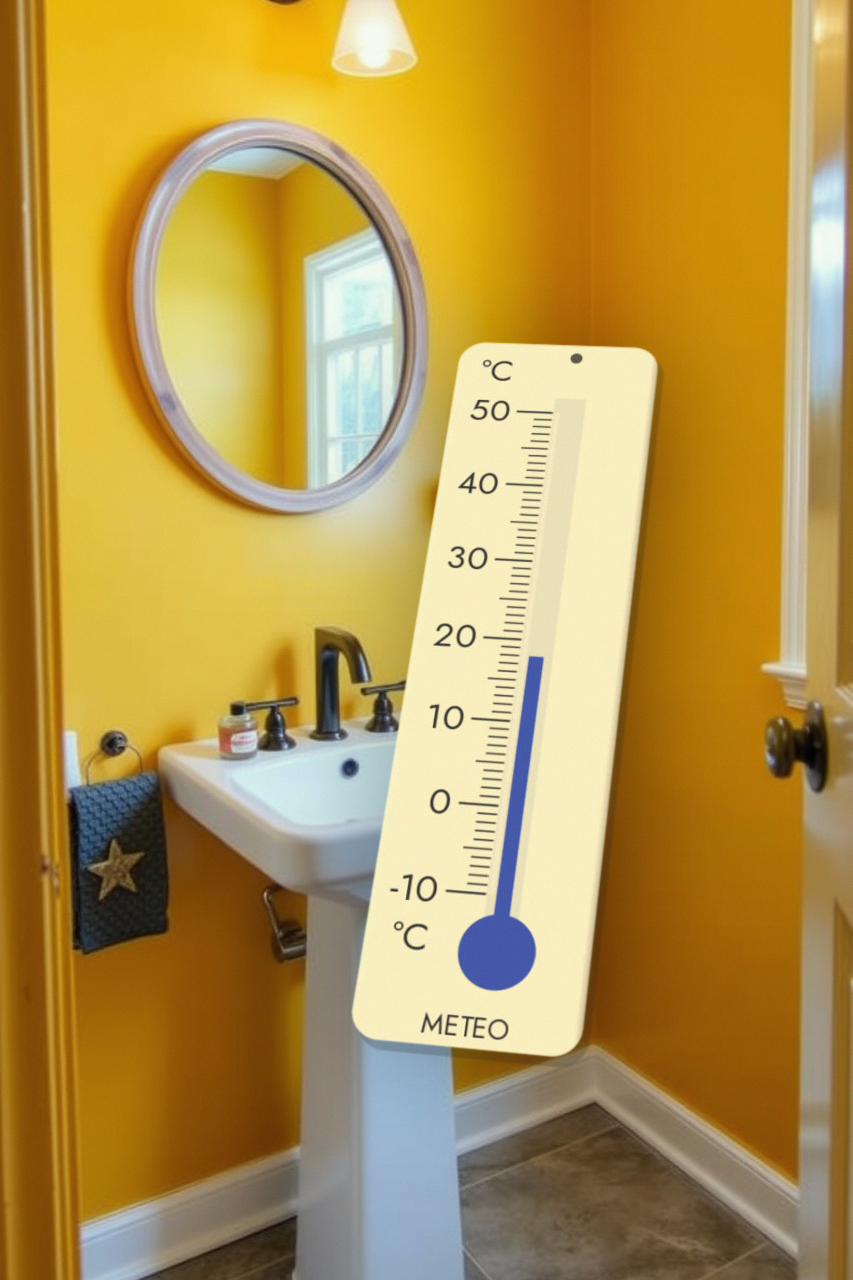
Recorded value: °C 18
